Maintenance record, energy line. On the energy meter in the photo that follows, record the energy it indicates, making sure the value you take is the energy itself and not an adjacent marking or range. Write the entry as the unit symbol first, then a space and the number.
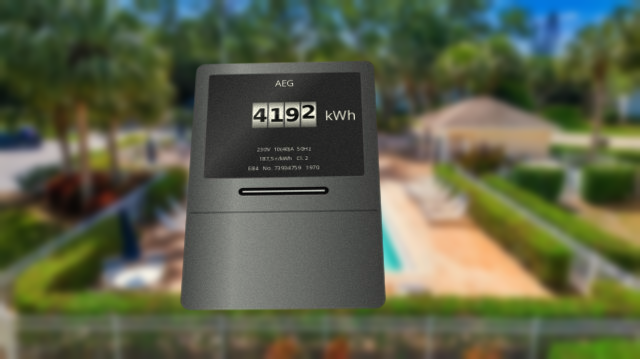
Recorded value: kWh 4192
